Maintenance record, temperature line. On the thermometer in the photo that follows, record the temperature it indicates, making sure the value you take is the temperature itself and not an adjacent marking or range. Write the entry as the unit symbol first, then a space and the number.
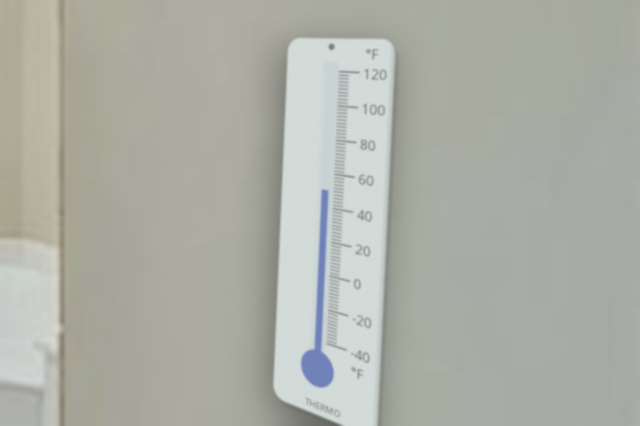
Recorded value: °F 50
